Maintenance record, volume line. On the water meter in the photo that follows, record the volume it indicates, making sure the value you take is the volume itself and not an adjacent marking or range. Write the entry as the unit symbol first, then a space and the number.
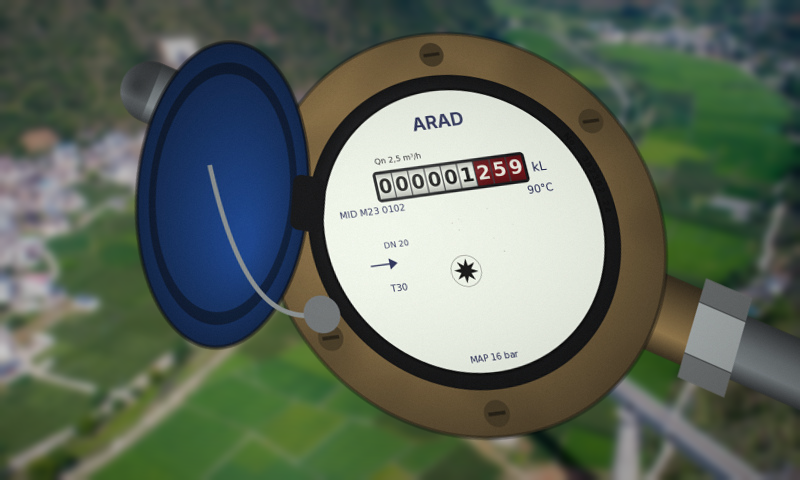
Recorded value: kL 1.259
